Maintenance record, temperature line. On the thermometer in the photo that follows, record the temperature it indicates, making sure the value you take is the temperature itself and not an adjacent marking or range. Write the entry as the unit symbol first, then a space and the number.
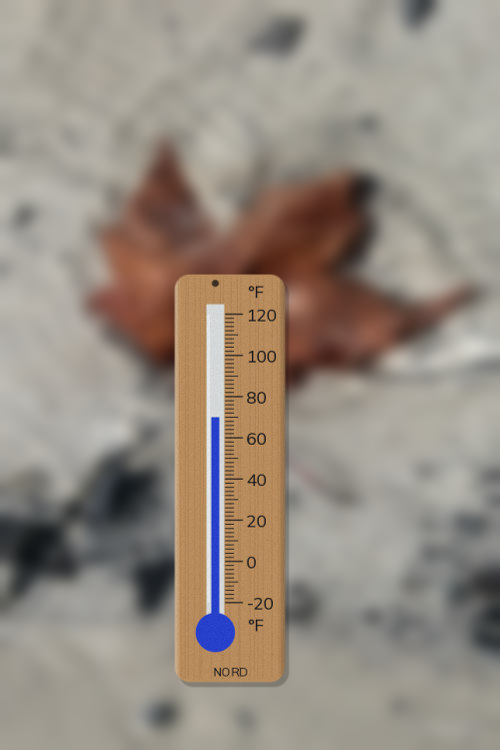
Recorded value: °F 70
